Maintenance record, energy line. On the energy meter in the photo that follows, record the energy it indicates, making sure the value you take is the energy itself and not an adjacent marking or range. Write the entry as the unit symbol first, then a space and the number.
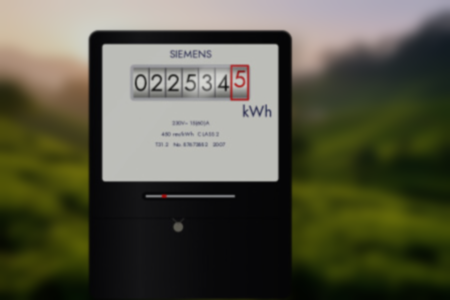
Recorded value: kWh 22534.5
